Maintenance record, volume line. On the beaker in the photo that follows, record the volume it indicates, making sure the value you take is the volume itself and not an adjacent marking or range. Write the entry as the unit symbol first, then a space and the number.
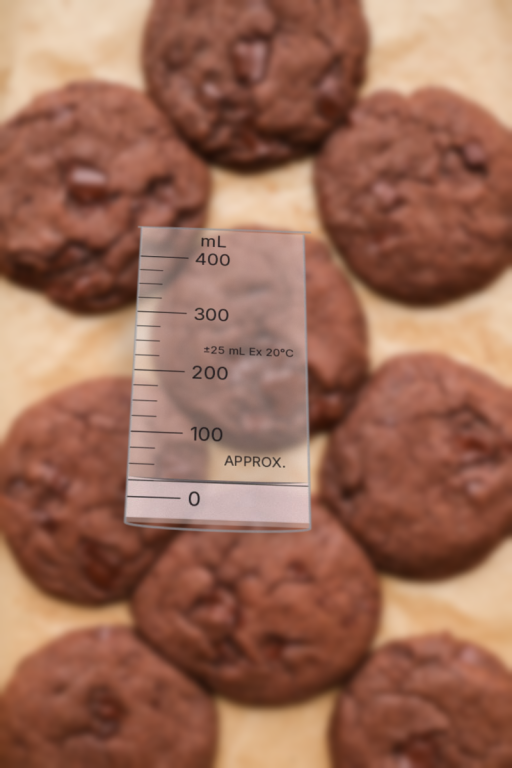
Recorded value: mL 25
